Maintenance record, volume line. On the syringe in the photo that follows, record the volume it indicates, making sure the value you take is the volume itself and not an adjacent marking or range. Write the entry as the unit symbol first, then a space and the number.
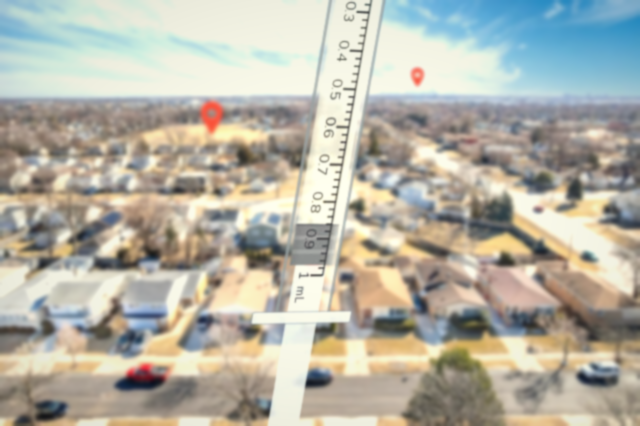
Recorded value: mL 0.86
